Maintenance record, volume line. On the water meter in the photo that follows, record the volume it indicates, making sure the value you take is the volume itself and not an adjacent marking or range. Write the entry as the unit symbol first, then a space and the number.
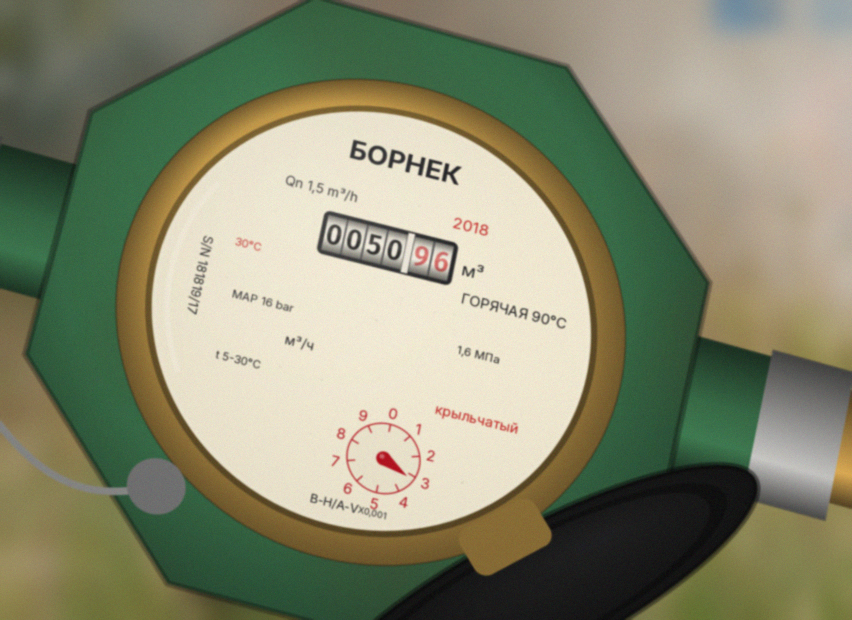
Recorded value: m³ 50.963
